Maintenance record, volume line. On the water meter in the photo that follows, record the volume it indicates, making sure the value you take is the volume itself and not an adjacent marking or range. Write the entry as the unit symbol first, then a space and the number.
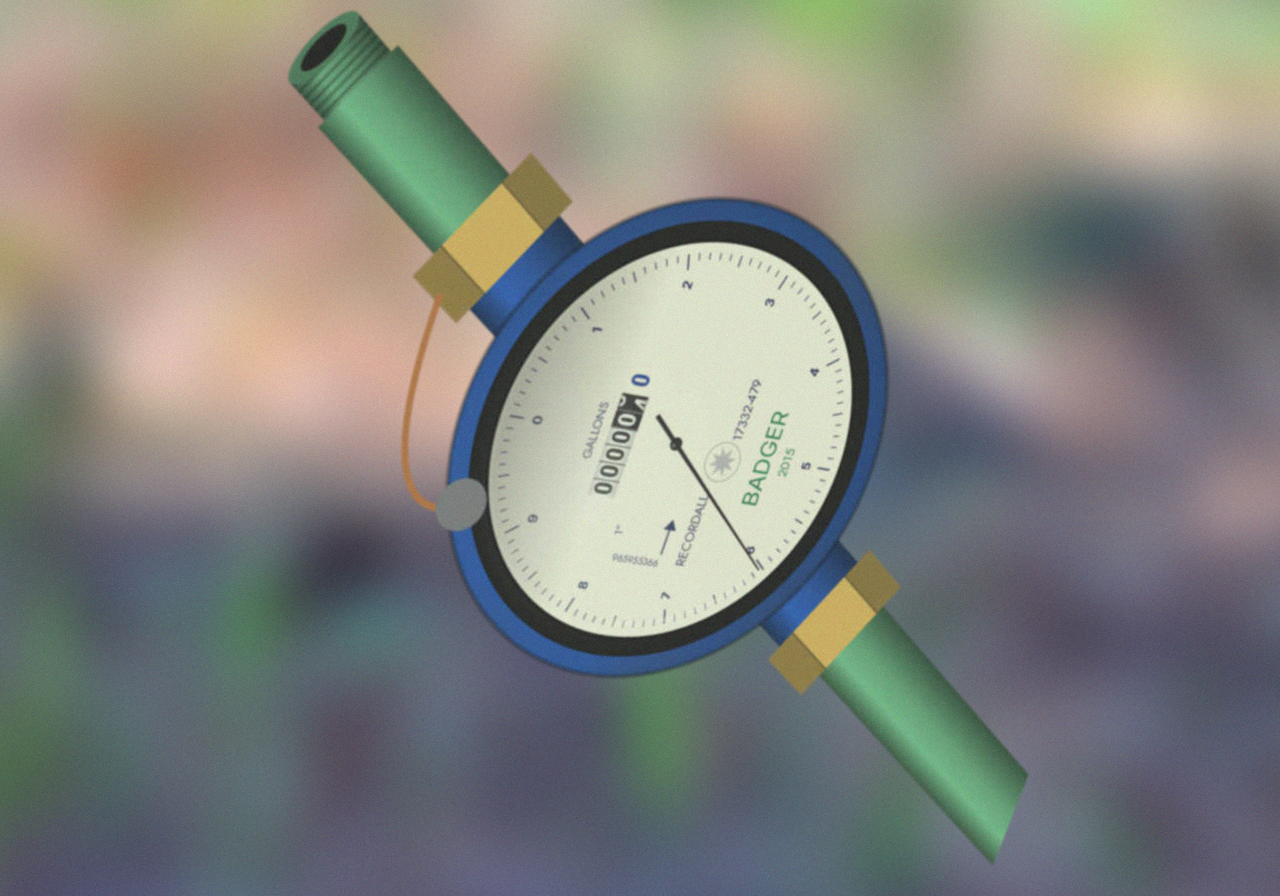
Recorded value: gal 36.0
